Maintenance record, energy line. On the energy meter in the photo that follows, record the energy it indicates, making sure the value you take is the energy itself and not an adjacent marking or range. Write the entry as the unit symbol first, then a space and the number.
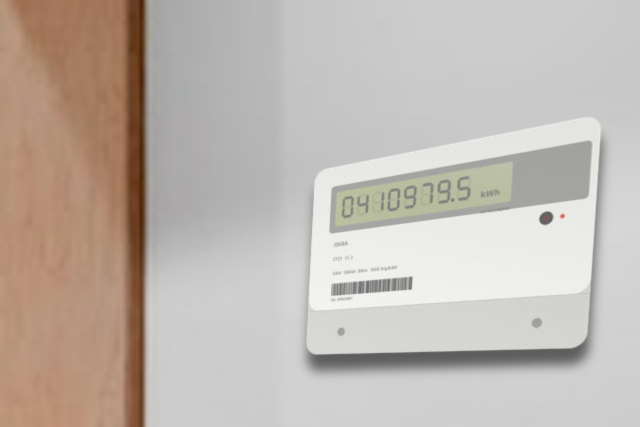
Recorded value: kWh 410979.5
